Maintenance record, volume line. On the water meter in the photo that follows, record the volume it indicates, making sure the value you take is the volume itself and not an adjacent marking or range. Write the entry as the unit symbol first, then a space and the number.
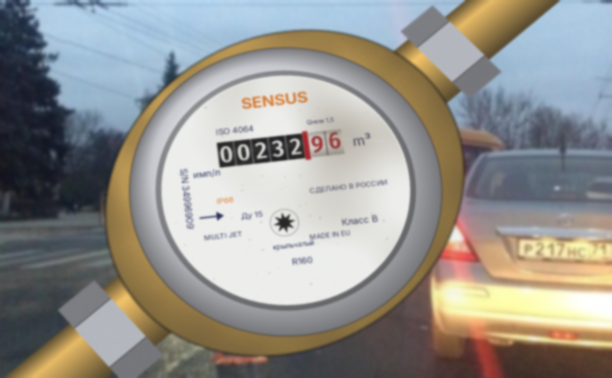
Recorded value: m³ 232.96
